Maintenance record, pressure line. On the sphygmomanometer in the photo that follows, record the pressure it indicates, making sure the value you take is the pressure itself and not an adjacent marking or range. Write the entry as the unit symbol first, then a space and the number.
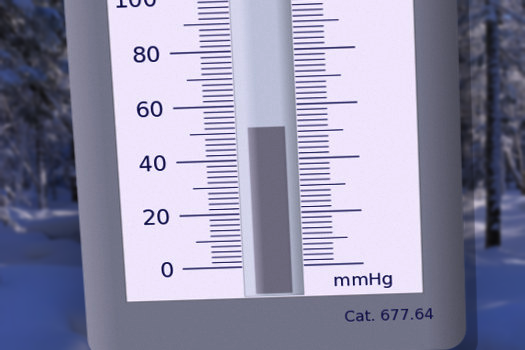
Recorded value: mmHg 52
